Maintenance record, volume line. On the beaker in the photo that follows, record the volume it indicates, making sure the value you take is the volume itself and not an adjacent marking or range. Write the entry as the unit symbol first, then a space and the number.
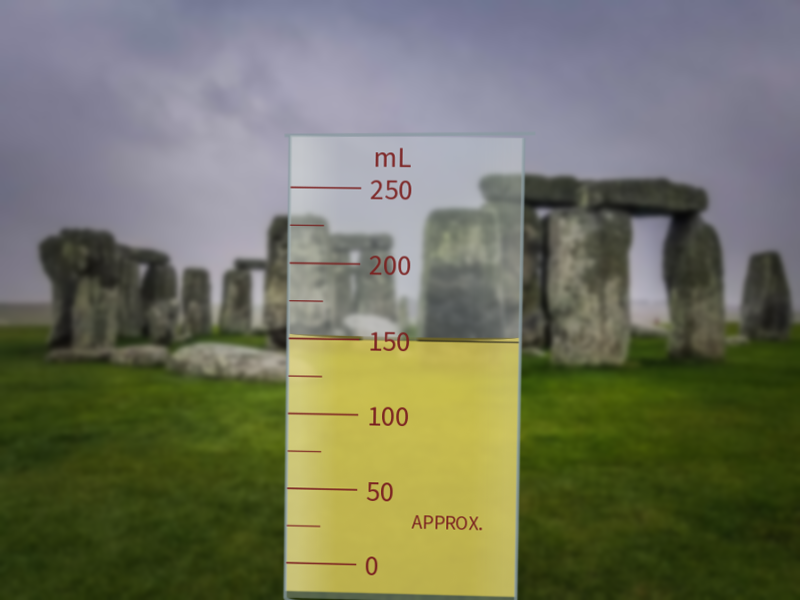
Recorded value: mL 150
